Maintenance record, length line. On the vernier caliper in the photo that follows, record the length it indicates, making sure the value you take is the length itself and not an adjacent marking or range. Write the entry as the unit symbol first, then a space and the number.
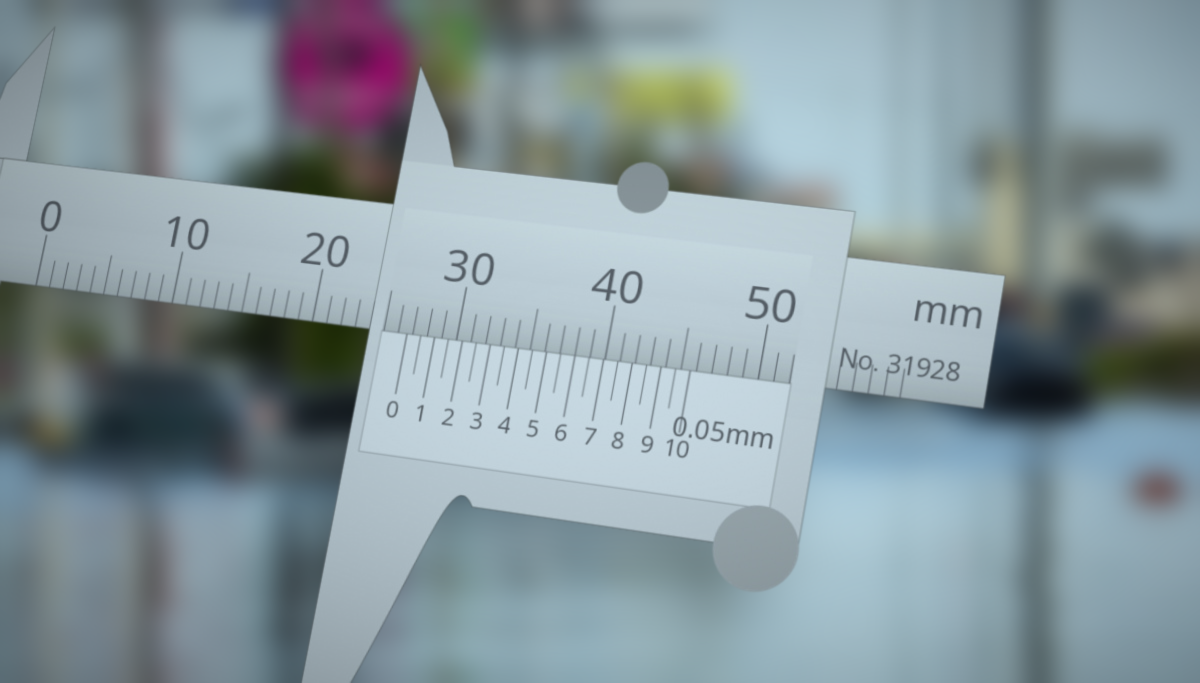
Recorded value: mm 26.6
